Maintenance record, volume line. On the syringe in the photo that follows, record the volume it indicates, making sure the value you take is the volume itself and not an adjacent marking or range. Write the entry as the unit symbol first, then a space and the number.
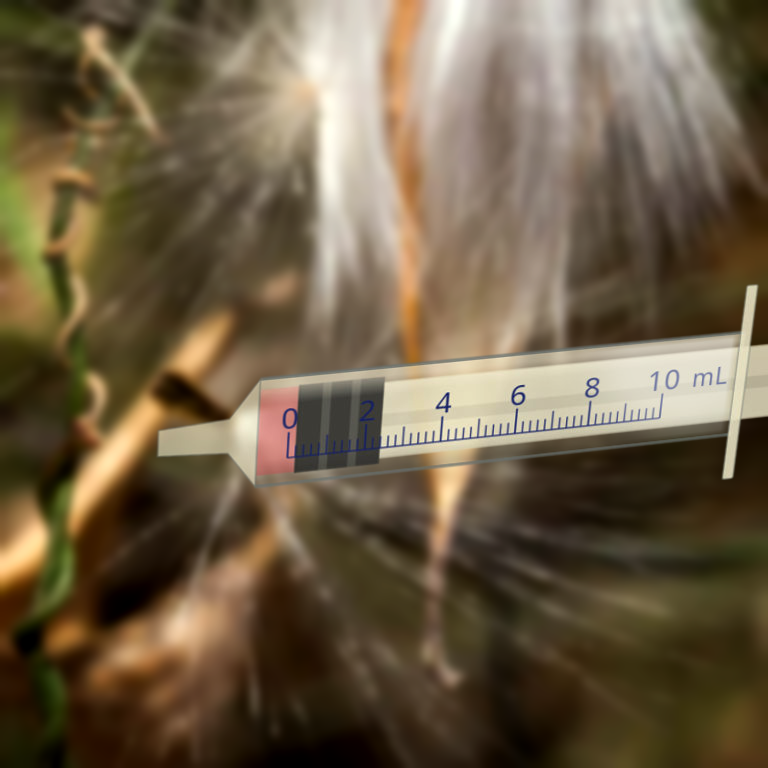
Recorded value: mL 0.2
